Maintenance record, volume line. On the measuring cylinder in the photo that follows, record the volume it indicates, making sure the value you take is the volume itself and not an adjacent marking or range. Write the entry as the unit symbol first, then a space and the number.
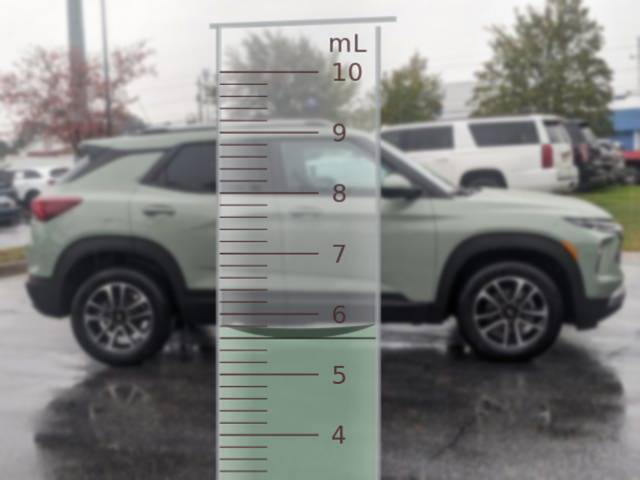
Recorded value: mL 5.6
